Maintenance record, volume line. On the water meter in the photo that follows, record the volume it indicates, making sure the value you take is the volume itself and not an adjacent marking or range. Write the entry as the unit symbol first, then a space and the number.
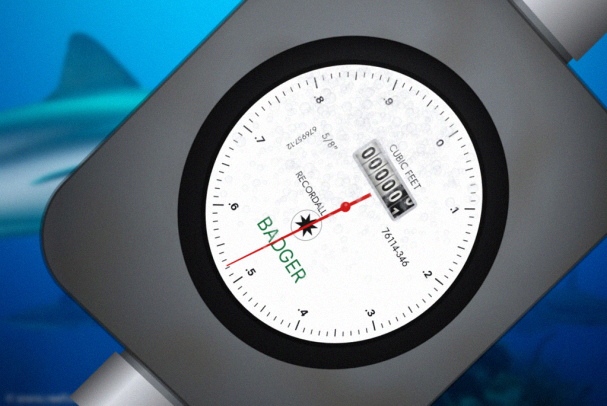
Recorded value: ft³ 0.52
